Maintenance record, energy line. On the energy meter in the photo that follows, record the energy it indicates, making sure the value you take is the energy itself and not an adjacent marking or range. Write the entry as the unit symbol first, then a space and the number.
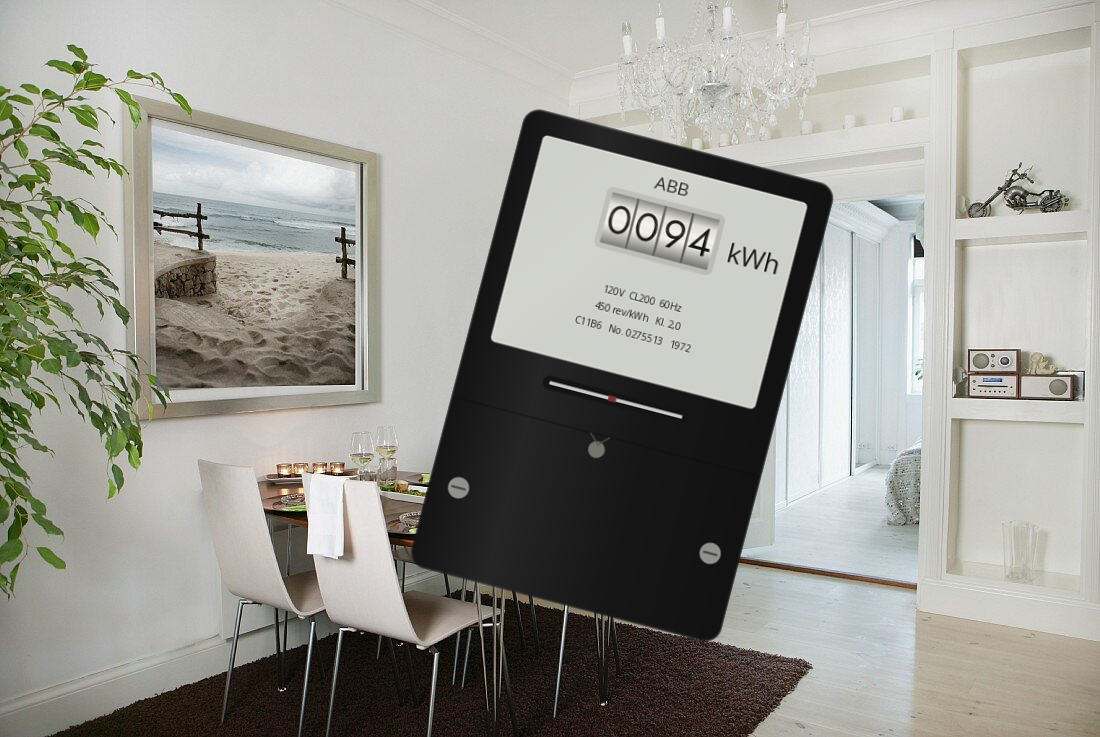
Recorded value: kWh 94
